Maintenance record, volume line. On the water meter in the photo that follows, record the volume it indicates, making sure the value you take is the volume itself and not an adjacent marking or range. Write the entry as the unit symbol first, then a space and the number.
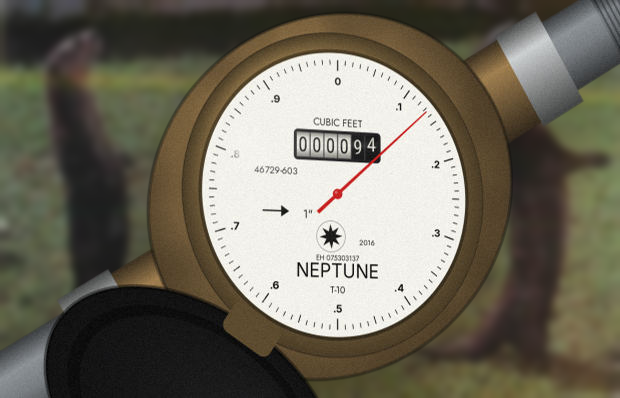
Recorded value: ft³ 94.13
